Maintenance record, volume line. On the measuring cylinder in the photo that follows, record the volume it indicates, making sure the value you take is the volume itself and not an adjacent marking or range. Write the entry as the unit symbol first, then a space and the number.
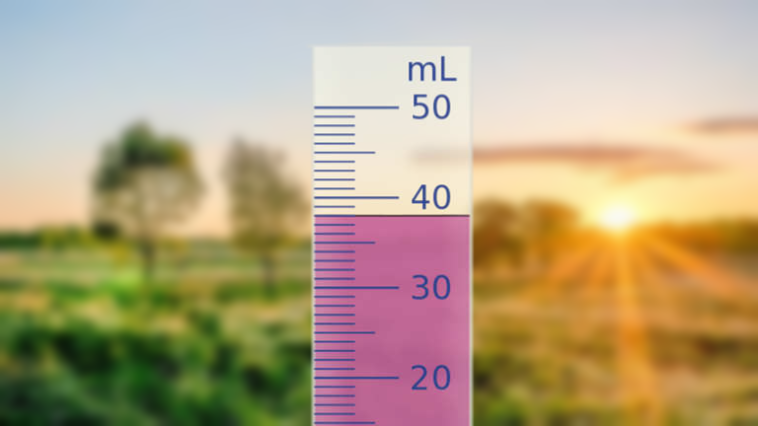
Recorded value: mL 38
